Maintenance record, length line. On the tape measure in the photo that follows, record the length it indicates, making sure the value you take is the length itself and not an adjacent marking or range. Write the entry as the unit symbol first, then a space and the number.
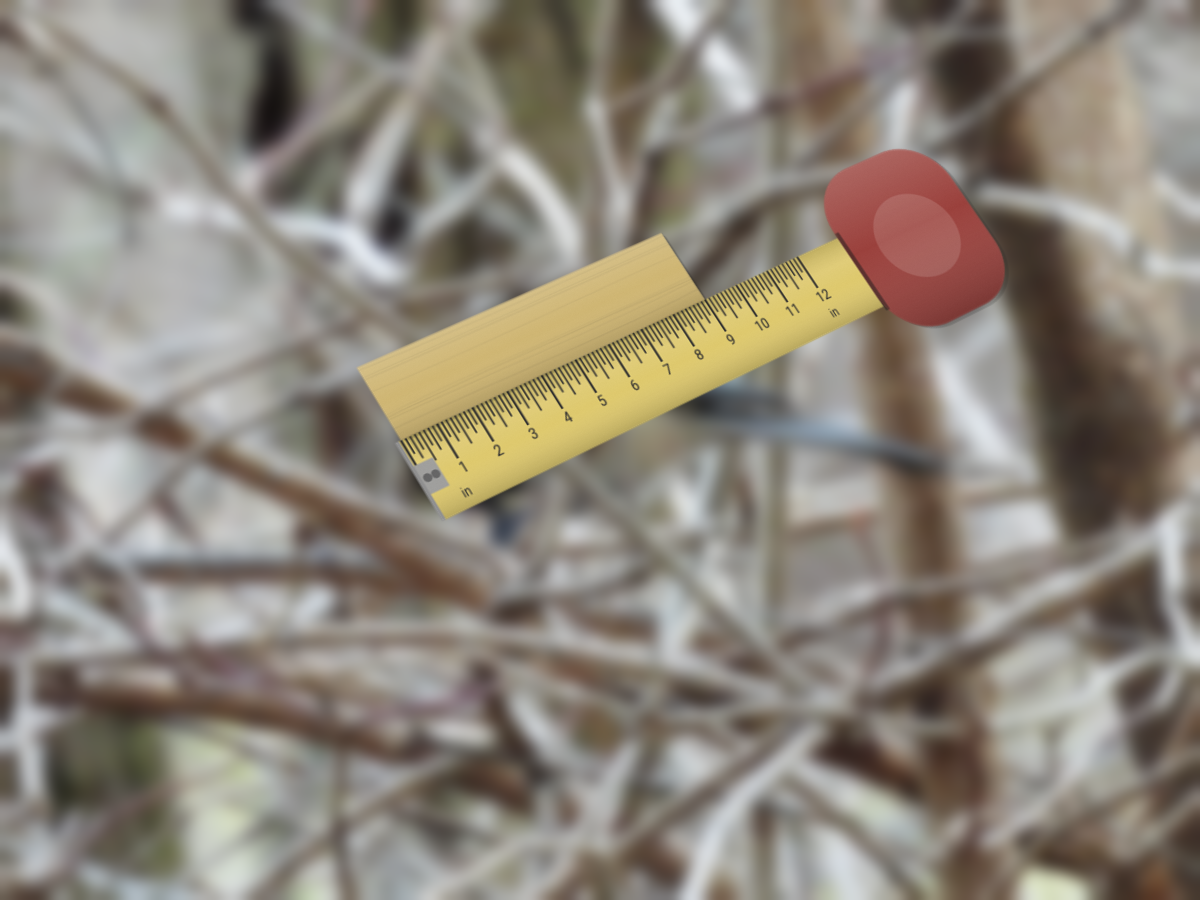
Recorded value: in 9
